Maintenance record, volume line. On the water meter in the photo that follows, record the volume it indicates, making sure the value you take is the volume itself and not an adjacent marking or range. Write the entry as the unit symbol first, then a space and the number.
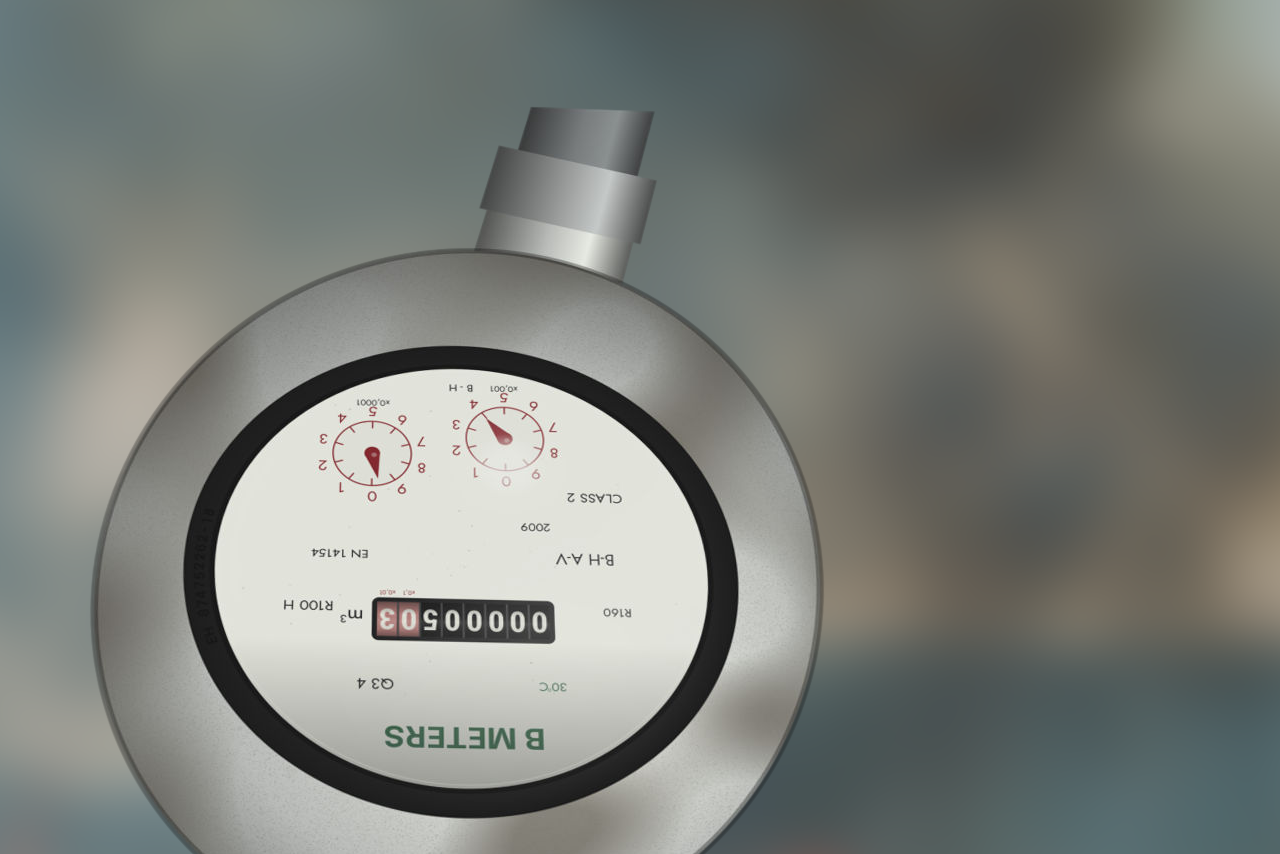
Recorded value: m³ 5.0339
